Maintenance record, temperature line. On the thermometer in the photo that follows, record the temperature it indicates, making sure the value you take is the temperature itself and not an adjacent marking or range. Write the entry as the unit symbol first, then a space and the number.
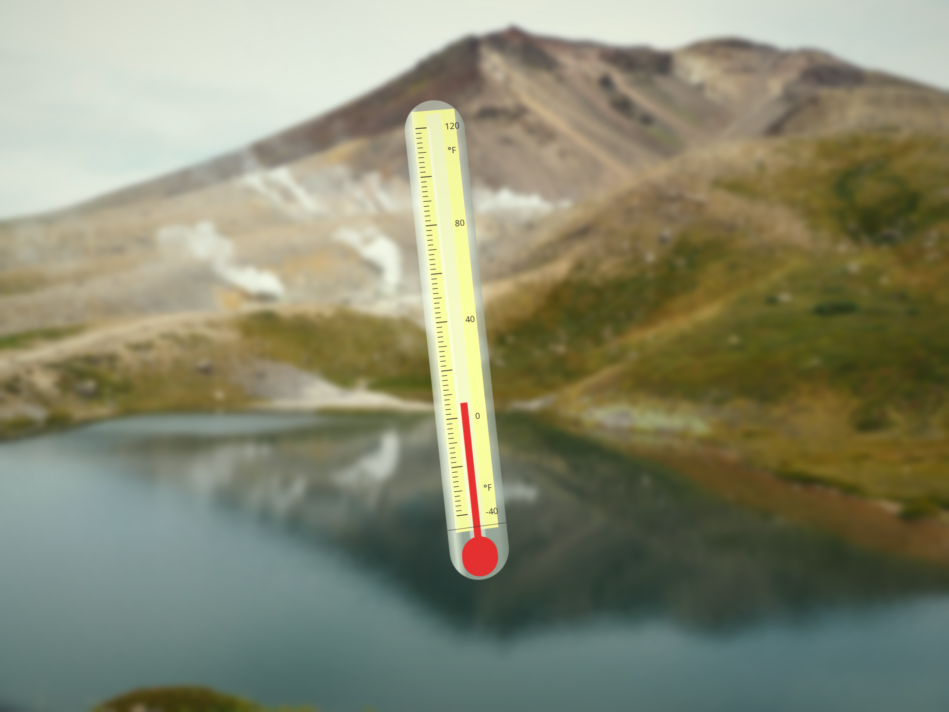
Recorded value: °F 6
